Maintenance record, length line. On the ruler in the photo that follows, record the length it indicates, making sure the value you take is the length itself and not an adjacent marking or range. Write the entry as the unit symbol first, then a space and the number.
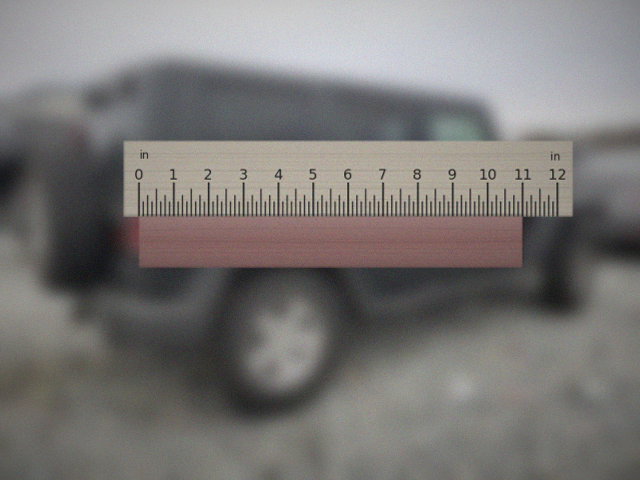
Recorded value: in 11
